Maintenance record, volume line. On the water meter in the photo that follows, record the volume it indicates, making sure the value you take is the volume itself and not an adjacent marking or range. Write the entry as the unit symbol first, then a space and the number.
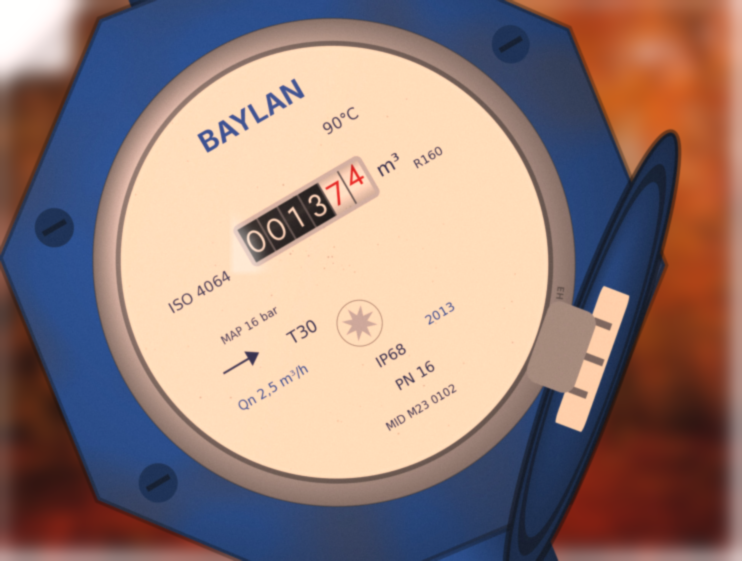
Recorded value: m³ 13.74
